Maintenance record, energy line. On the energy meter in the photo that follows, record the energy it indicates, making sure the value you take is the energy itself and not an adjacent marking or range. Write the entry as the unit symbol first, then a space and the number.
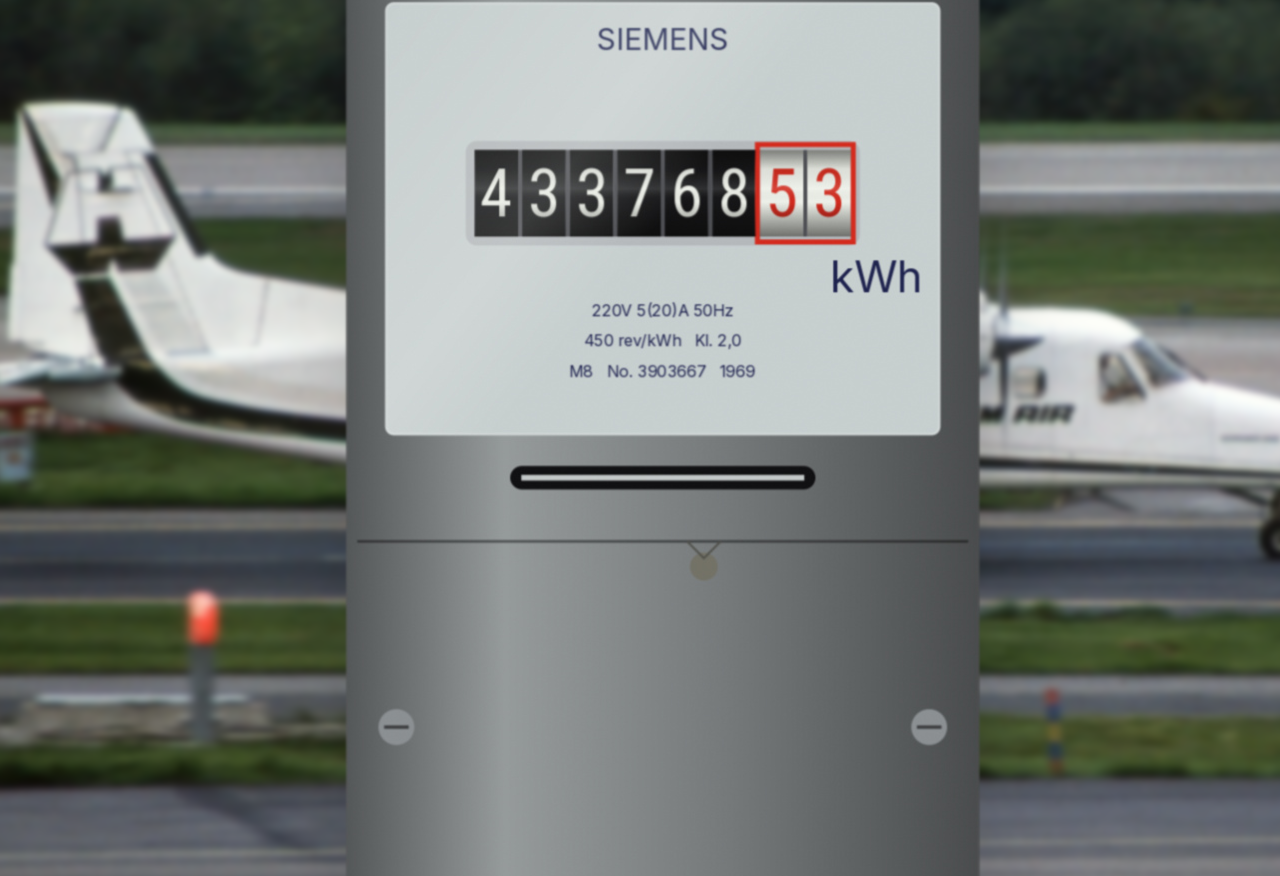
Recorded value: kWh 433768.53
